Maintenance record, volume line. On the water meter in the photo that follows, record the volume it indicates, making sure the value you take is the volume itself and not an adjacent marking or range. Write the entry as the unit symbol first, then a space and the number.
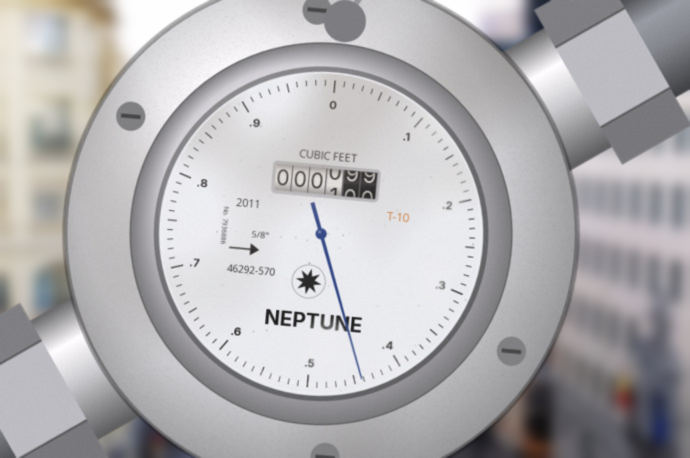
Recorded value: ft³ 99.44
